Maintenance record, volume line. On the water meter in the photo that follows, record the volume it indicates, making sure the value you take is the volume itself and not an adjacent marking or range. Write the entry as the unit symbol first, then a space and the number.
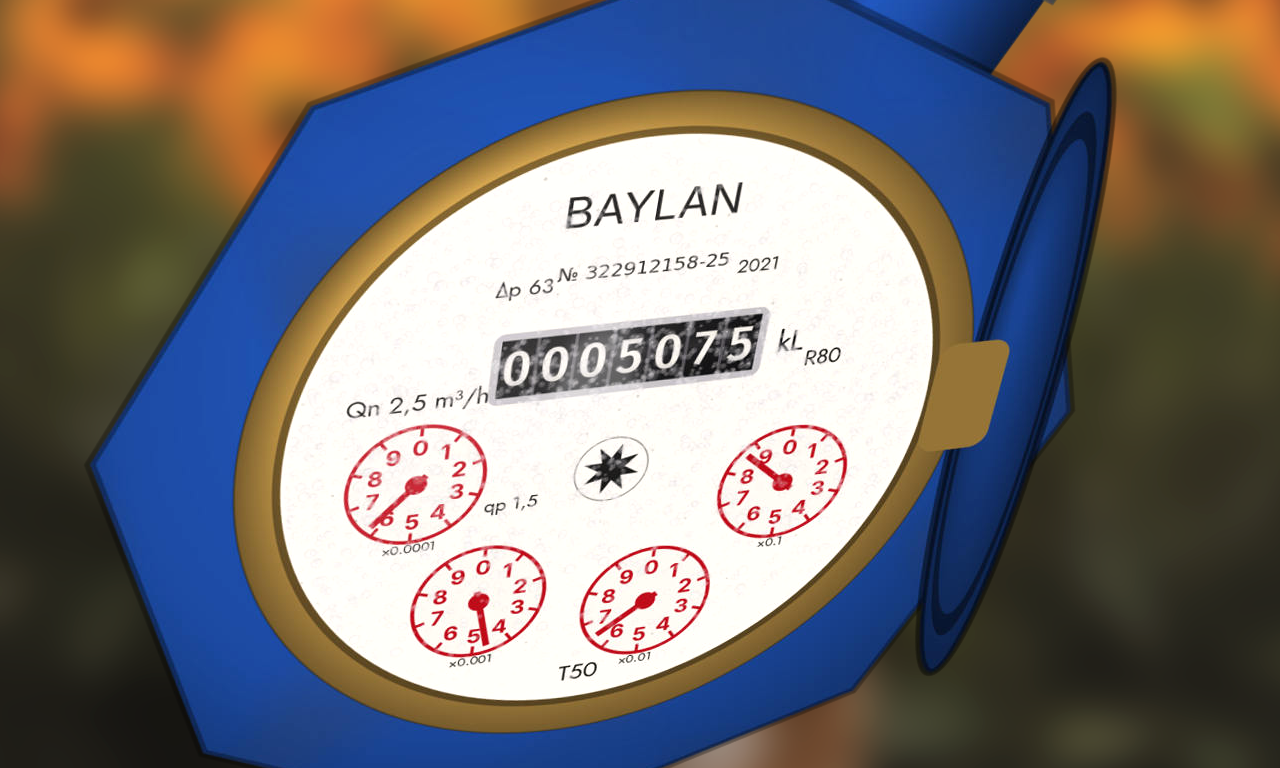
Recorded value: kL 5075.8646
